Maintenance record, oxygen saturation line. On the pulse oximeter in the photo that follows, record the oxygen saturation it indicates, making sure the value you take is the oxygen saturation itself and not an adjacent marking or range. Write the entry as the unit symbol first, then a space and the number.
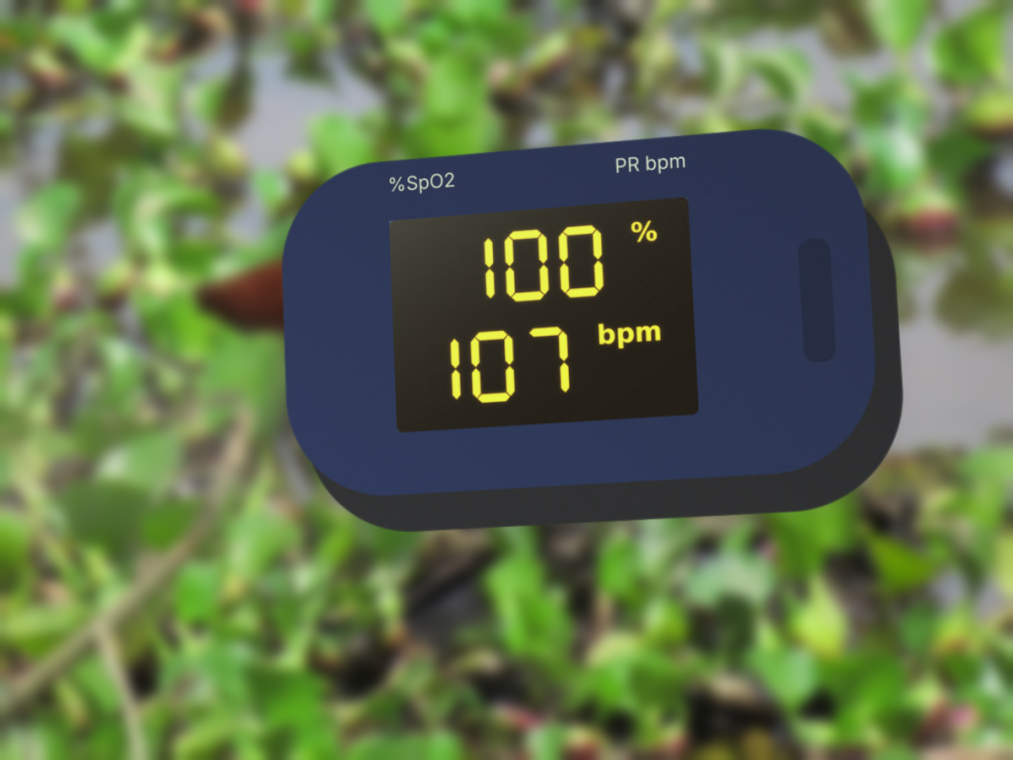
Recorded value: % 100
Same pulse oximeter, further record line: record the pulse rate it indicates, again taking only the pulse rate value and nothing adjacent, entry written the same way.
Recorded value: bpm 107
